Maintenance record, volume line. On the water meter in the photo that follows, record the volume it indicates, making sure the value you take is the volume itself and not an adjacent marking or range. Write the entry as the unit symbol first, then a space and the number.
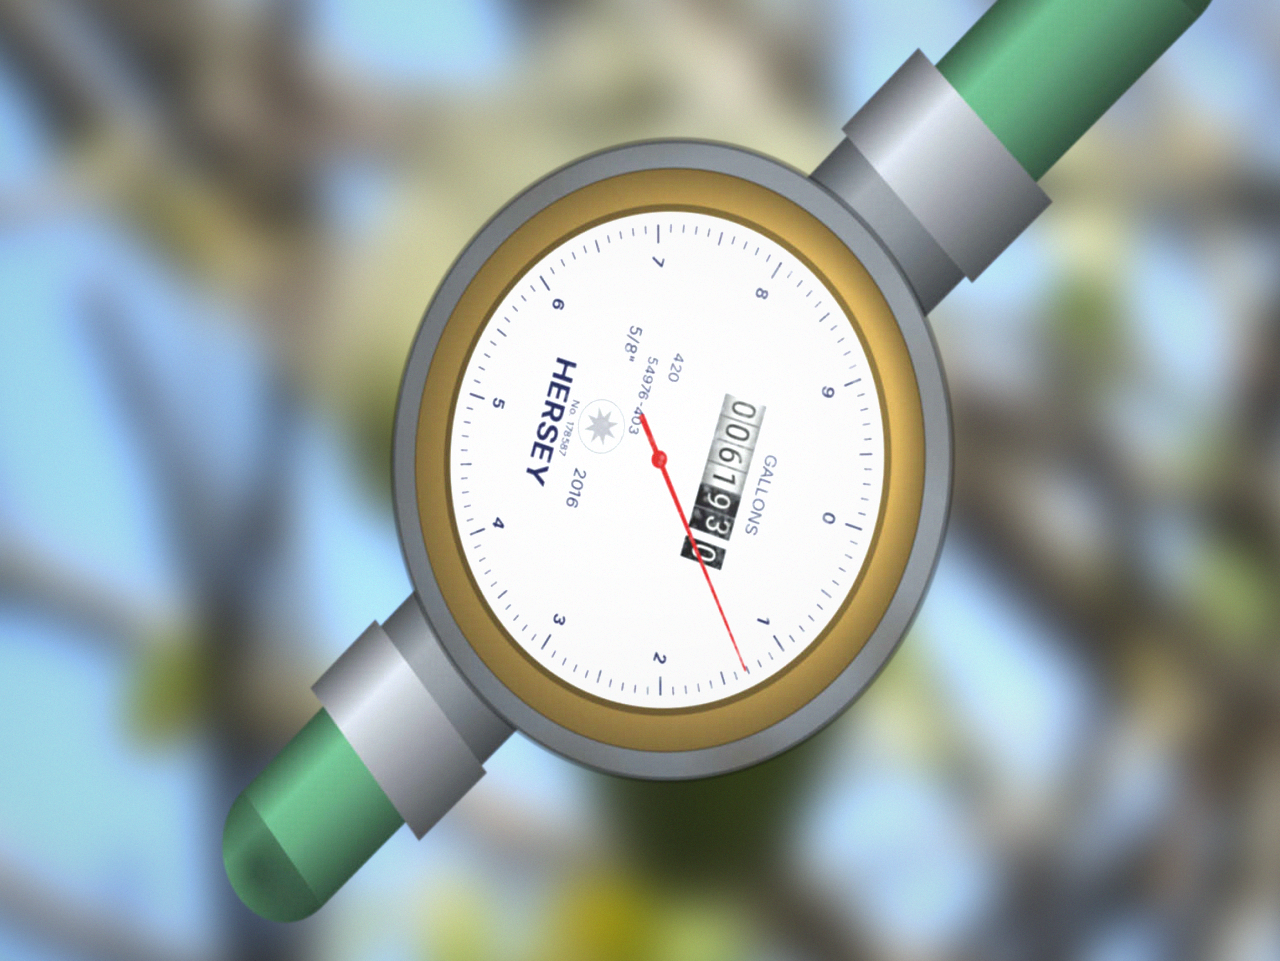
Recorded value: gal 61931.3
